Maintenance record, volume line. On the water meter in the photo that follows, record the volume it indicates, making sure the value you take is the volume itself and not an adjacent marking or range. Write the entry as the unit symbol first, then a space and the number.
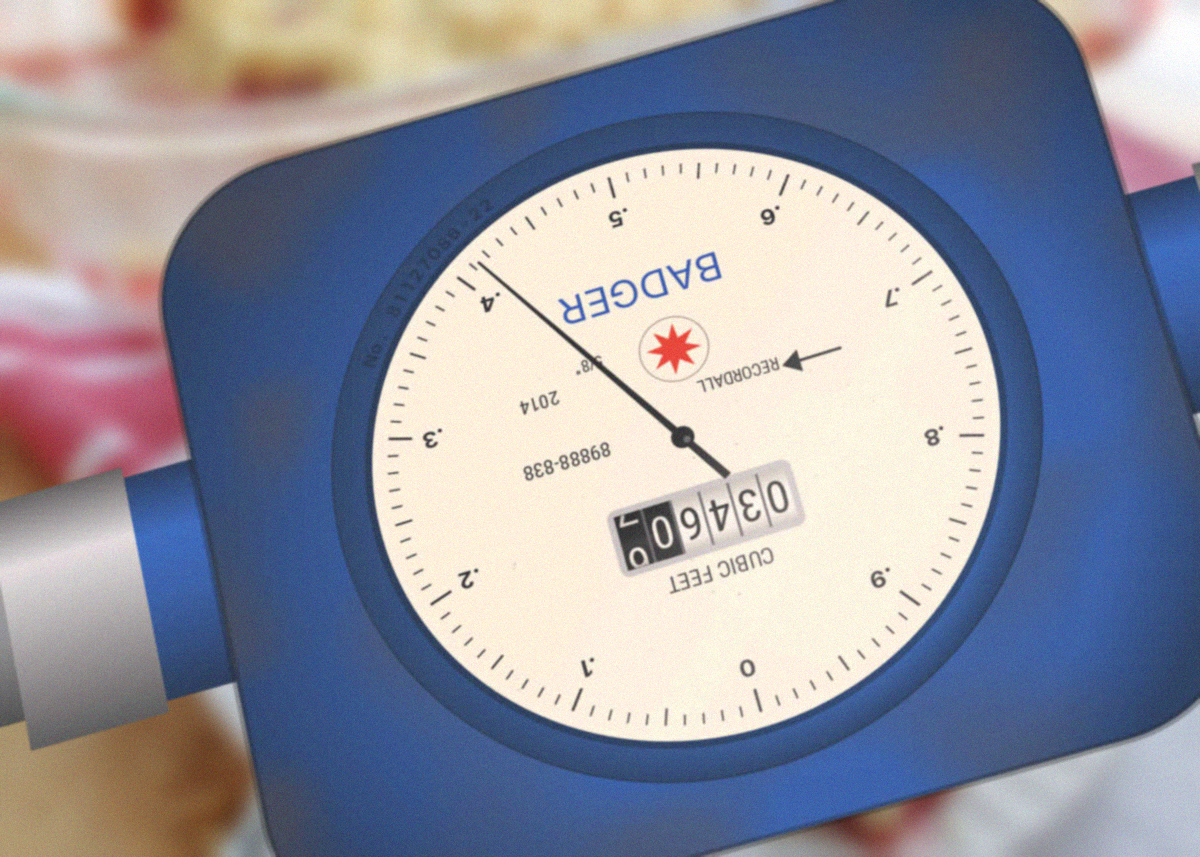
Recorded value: ft³ 34606.41
